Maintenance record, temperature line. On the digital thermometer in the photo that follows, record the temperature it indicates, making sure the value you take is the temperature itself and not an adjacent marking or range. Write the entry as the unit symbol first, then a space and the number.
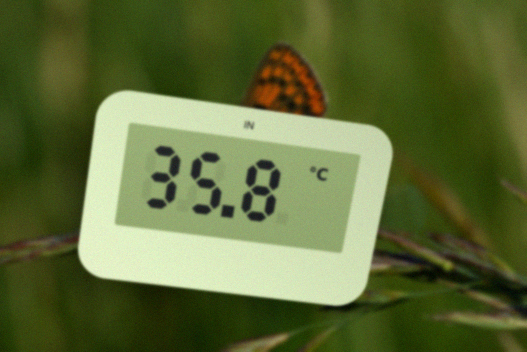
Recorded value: °C 35.8
